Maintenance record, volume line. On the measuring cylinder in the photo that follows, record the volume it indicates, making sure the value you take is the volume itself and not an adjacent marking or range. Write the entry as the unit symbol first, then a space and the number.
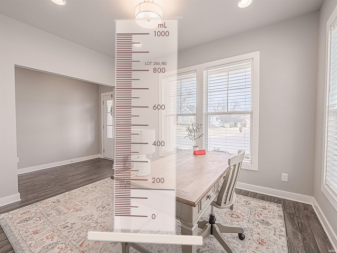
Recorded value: mL 150
